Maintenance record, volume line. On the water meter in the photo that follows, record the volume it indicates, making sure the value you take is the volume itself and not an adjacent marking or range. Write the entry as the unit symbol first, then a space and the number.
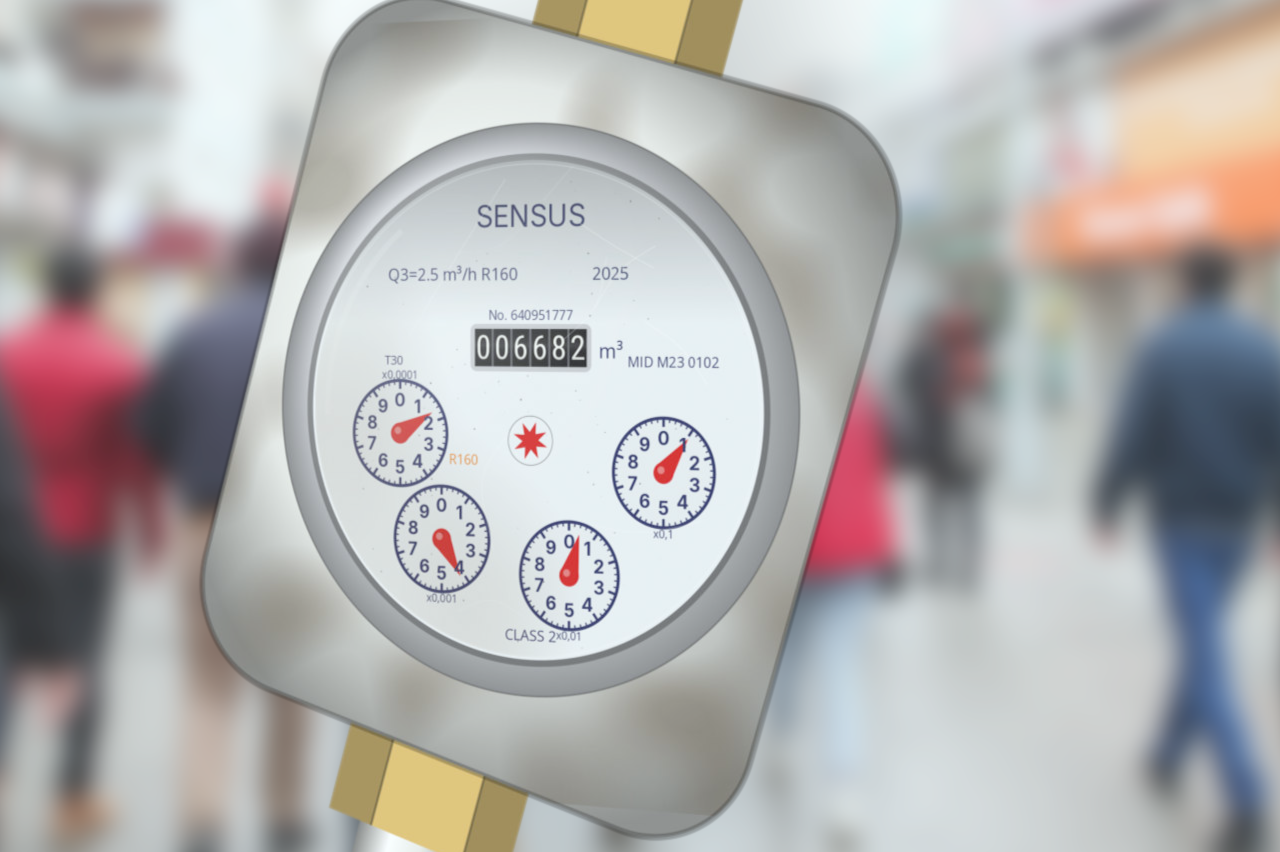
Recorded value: m³ 6682.1041
